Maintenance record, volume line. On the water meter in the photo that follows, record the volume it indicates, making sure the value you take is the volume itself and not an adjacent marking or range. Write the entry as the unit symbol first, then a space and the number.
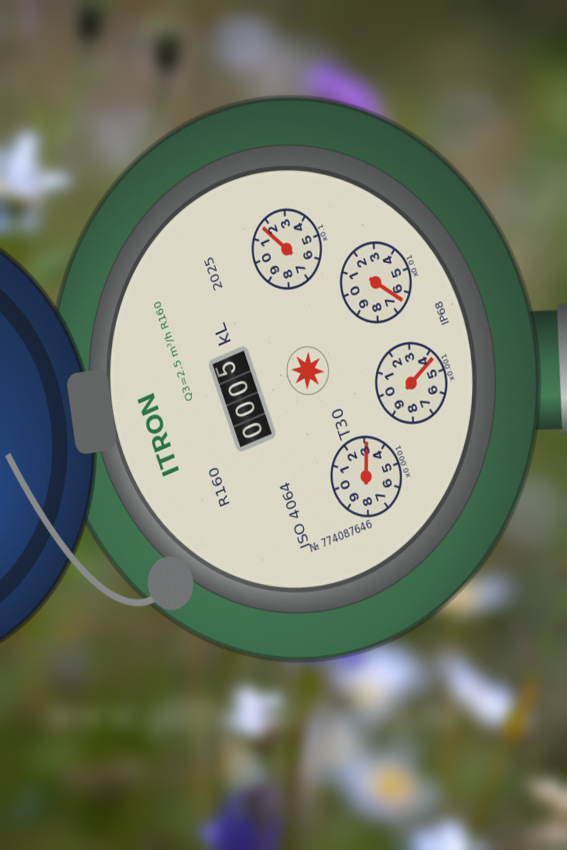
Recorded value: kL 5.1643
